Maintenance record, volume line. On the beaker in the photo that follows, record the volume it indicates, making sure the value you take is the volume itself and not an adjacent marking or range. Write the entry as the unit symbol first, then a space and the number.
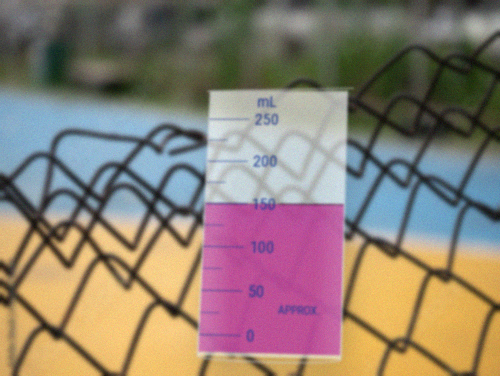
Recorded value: mL 150
